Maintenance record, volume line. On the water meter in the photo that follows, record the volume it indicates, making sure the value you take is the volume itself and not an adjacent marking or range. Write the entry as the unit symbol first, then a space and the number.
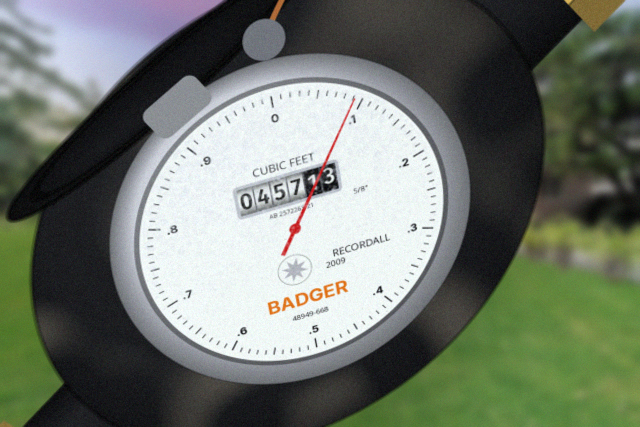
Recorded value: ft³ 45713.09
